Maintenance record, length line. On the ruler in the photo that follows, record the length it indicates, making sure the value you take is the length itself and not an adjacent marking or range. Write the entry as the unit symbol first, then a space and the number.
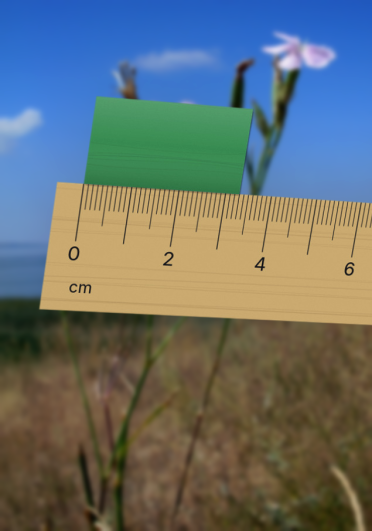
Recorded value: cm 3.3
